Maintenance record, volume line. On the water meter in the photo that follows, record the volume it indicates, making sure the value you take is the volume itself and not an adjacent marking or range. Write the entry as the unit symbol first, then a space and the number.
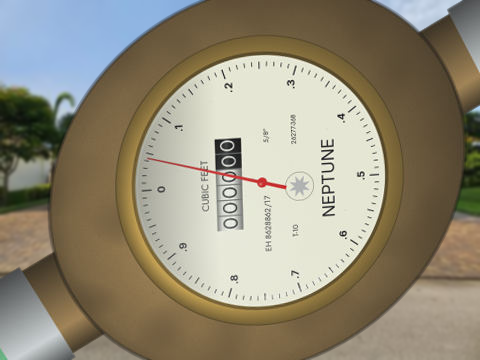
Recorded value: ft³ 0.04
